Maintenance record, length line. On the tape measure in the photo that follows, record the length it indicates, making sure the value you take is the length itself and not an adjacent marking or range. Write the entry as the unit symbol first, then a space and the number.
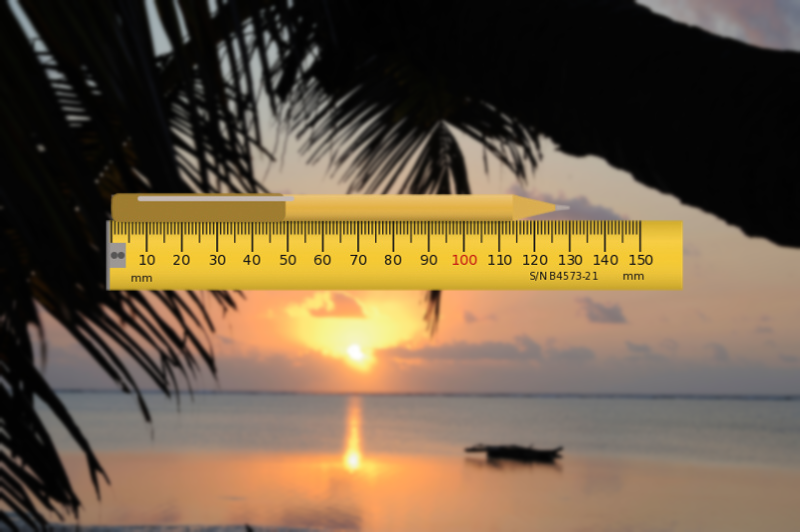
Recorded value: mm 130
